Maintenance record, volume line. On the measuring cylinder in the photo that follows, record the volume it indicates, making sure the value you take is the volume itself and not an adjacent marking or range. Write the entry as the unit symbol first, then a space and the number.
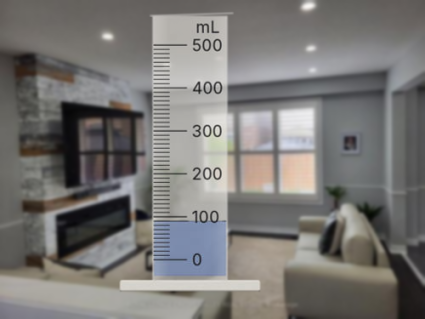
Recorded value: mL 90
